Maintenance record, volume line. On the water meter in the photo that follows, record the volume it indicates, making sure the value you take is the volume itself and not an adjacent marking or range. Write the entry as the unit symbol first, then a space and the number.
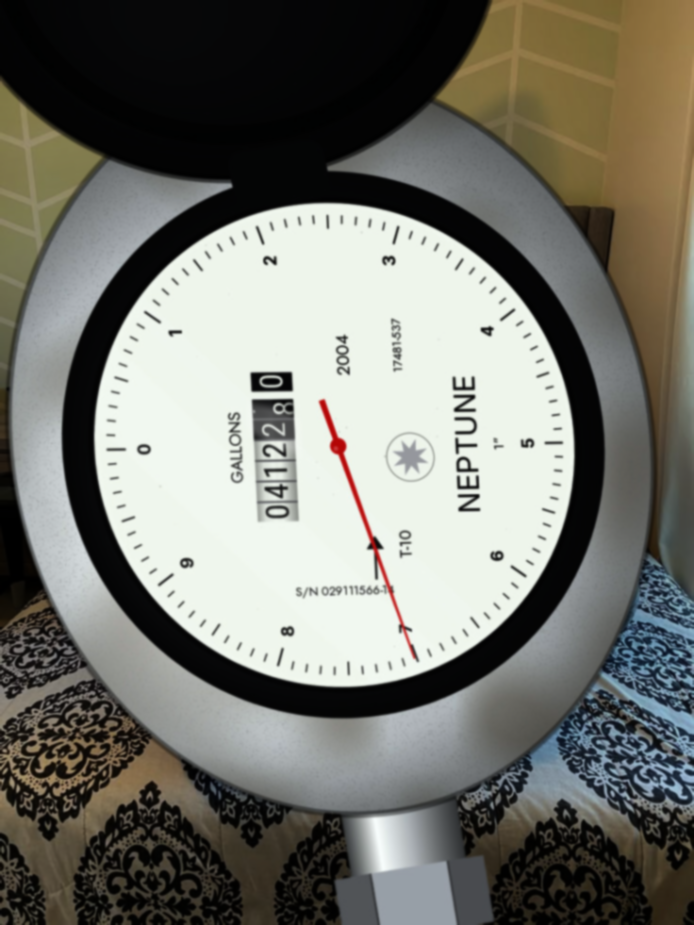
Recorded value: gal 412277.0
